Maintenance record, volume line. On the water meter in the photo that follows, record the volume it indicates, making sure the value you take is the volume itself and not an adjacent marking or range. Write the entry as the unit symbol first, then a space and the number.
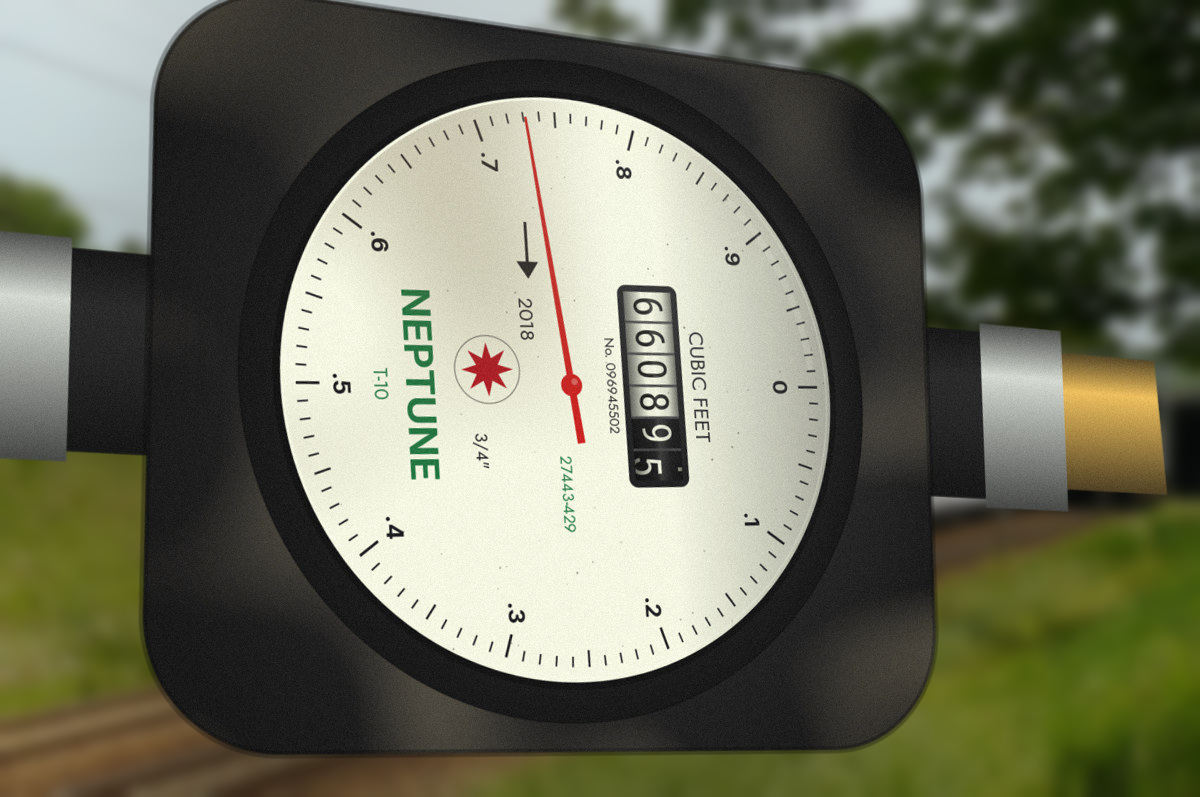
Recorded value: ft³ 660894.73
